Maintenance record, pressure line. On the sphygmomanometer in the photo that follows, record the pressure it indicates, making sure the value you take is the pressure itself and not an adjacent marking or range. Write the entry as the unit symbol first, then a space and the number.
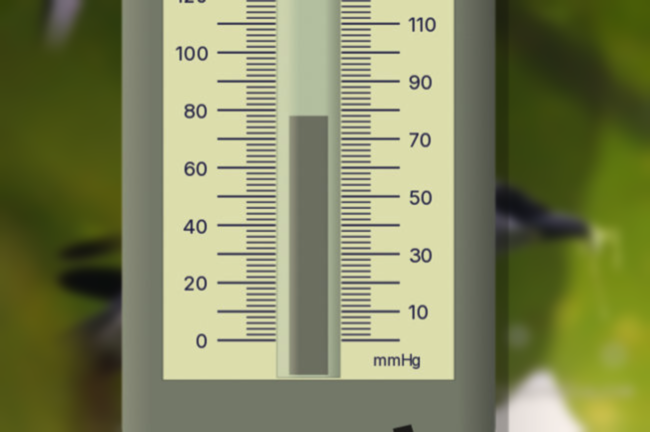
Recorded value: mmHg 78
